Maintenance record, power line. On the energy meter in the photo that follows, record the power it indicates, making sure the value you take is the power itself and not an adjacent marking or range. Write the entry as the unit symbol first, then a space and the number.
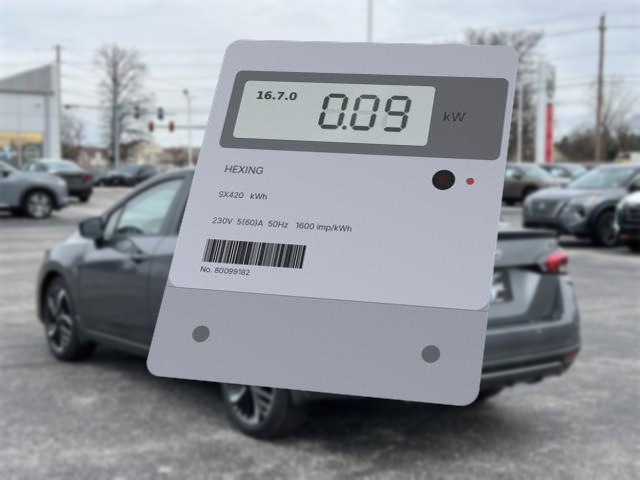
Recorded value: kW 0.09
